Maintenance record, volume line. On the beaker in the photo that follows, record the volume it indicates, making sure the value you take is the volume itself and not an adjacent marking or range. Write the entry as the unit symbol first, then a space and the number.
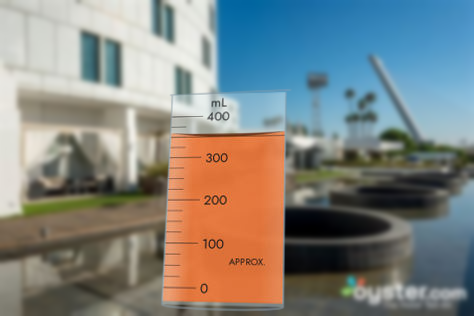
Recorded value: mL 350
